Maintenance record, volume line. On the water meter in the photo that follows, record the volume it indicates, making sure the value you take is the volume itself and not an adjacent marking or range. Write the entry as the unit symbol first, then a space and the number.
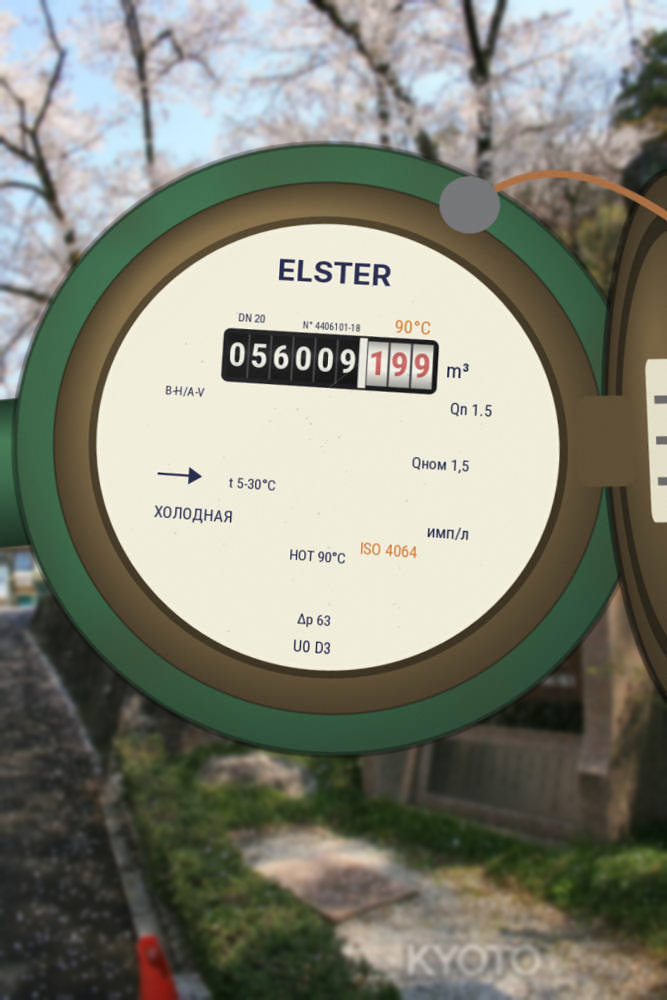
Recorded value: m³ 56009.199
